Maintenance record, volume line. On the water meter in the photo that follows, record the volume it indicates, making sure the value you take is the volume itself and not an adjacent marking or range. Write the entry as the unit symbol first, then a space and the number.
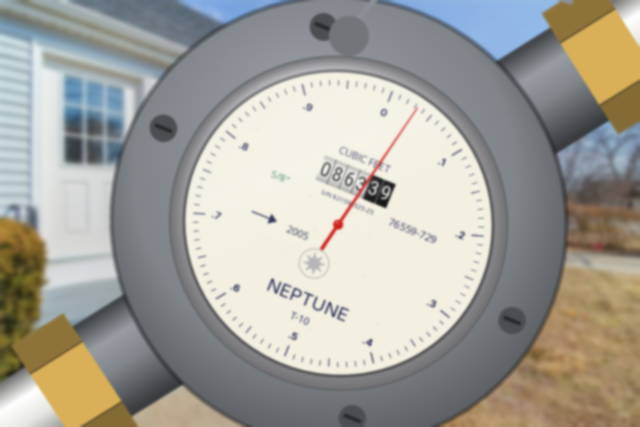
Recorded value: ft³ 86339.03
